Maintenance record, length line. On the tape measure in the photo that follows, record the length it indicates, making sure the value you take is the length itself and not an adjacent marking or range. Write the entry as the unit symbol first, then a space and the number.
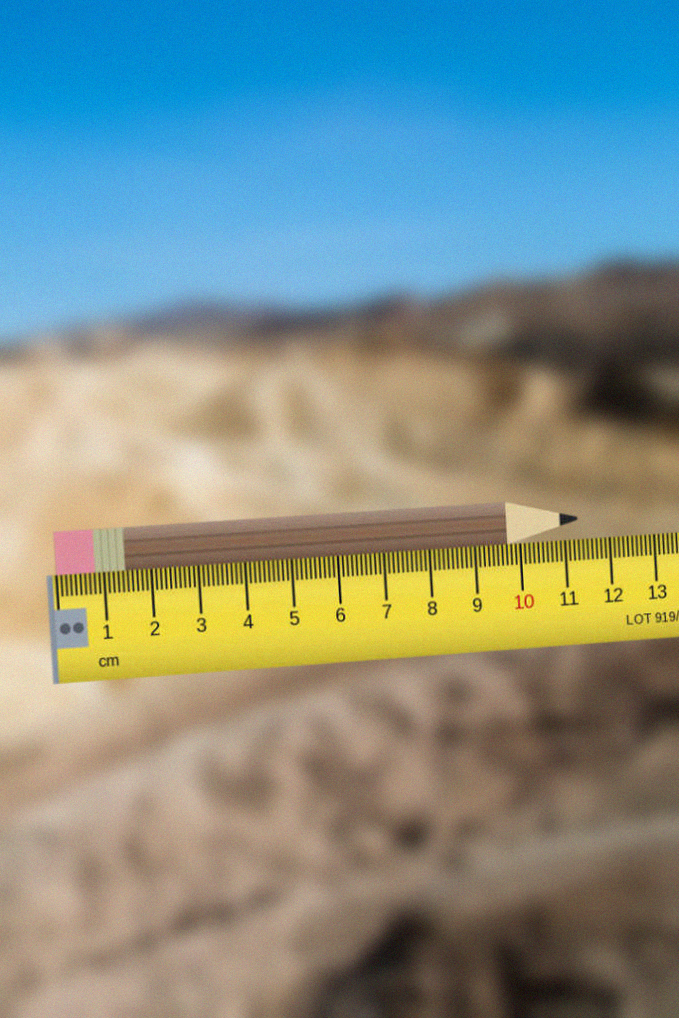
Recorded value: cm 11.3
